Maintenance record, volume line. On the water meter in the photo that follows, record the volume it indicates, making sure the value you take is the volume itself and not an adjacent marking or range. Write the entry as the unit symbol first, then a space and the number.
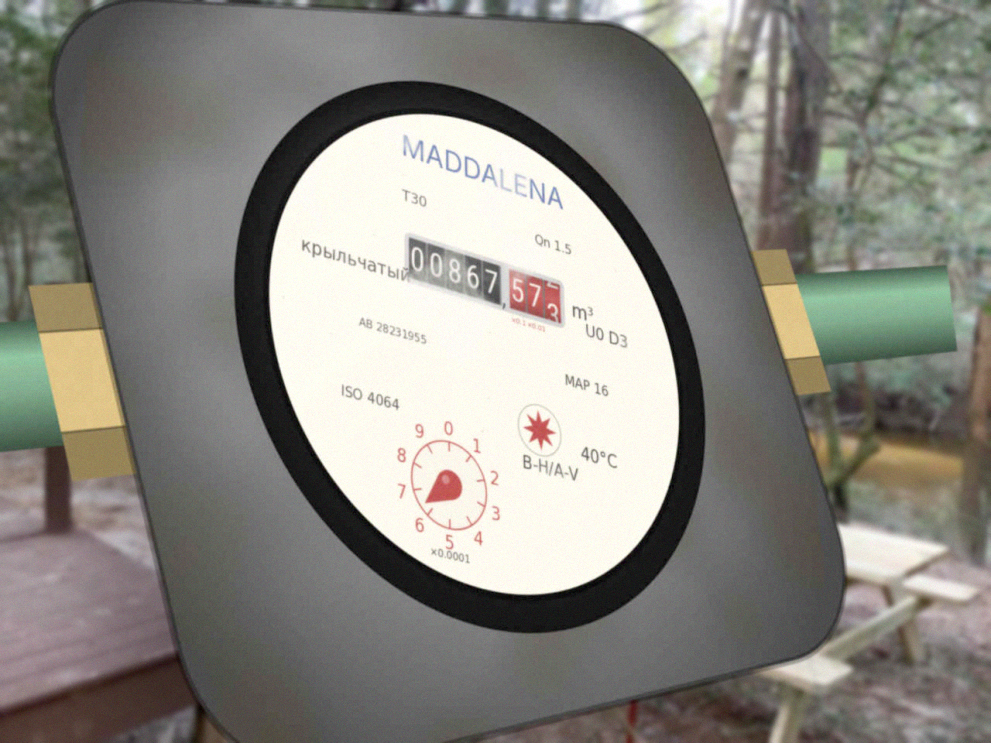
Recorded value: m³ 867.5726
